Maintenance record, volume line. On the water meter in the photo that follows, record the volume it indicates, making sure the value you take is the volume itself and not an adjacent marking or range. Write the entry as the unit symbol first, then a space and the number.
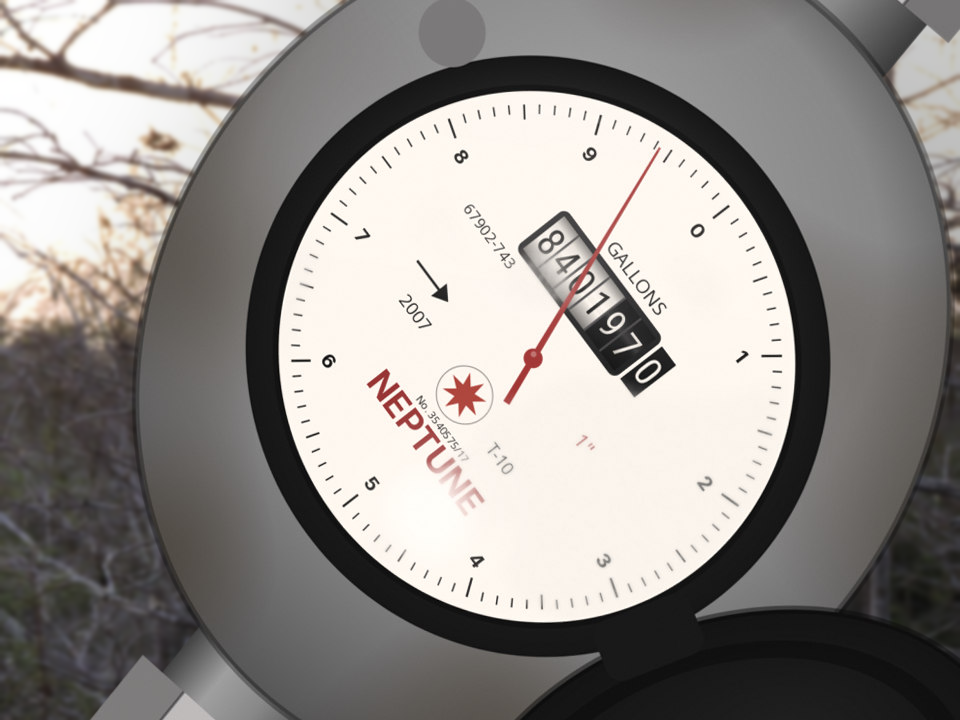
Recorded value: gal 8401969.4
